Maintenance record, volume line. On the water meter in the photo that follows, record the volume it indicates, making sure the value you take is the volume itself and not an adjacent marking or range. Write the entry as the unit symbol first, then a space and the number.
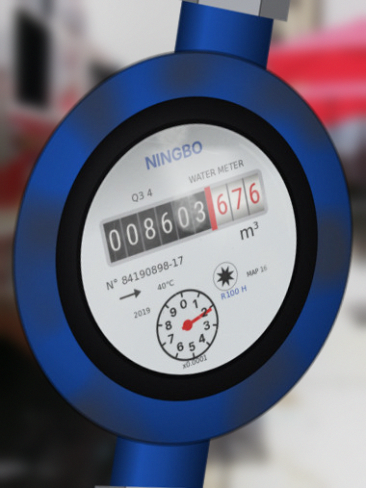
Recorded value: m³ 8603.6762
